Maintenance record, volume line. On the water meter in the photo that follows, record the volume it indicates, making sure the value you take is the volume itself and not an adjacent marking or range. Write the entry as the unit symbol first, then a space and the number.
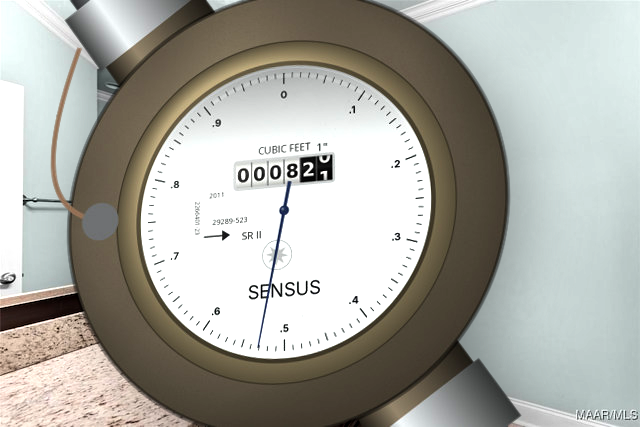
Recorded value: ft³ 820.53
